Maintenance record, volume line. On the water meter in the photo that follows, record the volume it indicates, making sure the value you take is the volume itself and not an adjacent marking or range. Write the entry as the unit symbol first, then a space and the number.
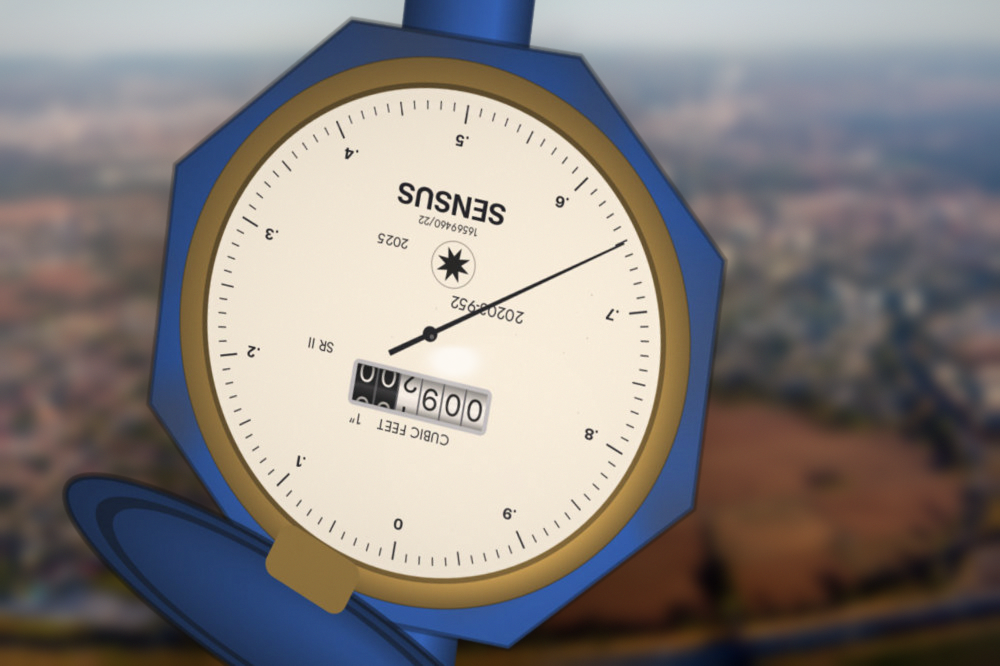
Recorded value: ft³ 9199.65
